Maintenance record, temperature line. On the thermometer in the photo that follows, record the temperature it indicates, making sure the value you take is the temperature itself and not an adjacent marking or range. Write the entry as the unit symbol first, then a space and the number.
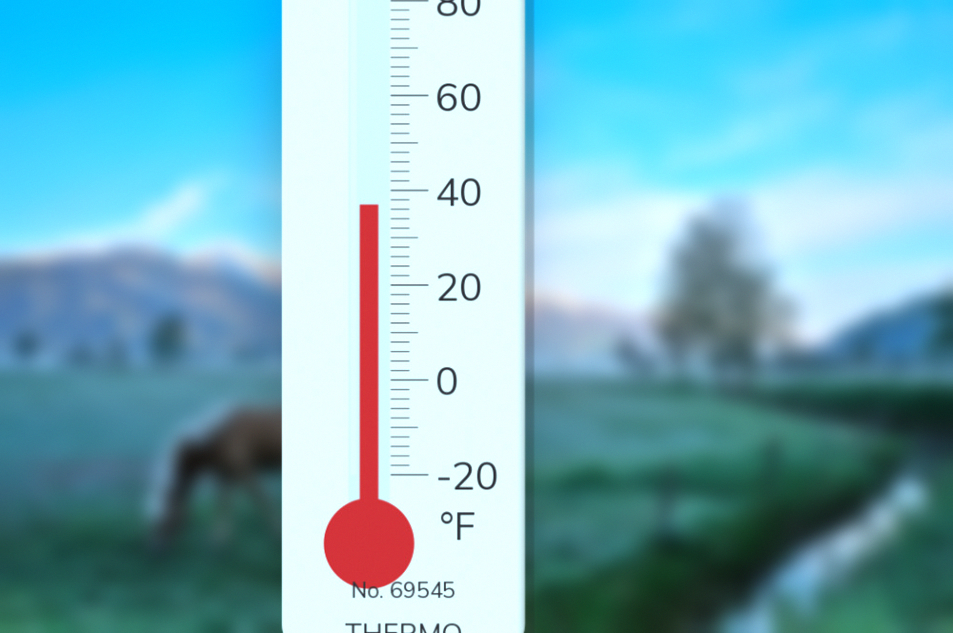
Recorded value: °F 37
